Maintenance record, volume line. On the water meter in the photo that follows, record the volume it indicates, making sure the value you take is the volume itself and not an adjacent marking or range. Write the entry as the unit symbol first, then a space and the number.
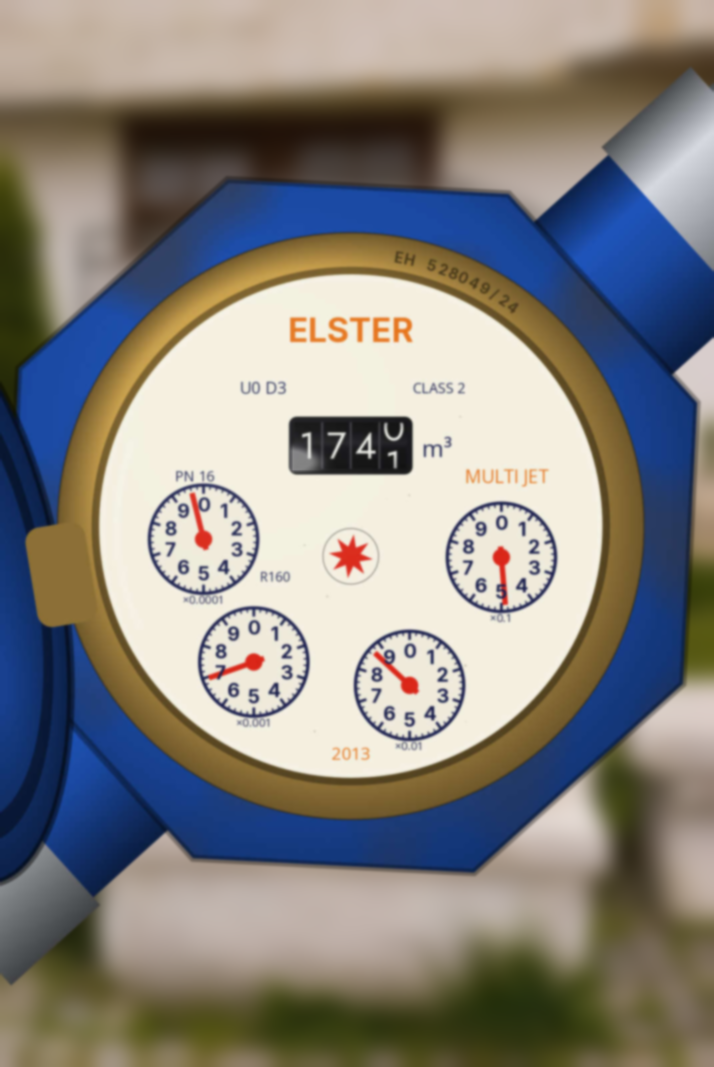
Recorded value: m³ 1740.4869
